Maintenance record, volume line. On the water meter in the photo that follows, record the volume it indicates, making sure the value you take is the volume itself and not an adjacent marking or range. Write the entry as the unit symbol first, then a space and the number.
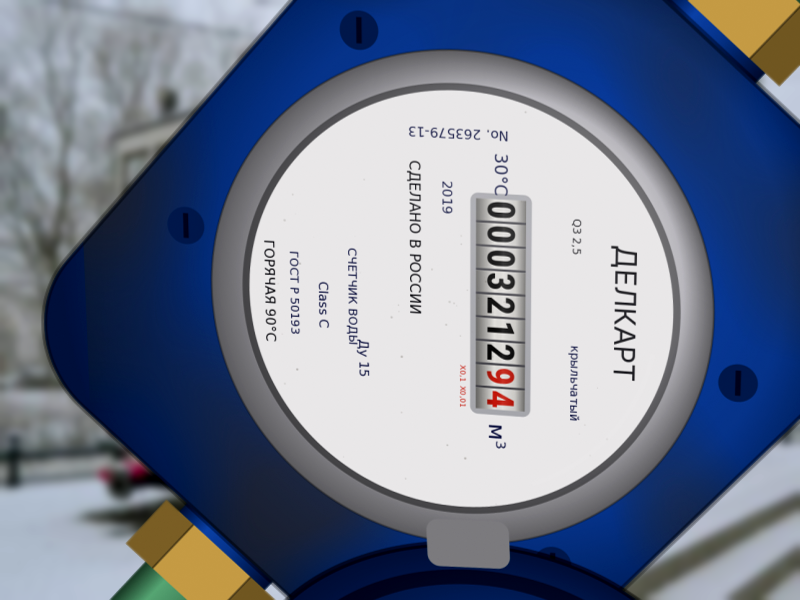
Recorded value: m³ 3212.94
